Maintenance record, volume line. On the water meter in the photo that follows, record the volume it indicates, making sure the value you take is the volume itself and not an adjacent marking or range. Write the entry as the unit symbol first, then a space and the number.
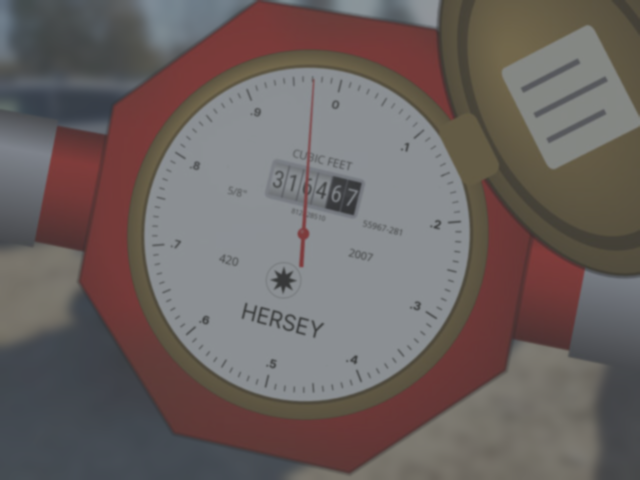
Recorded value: ft³ 316466.97
